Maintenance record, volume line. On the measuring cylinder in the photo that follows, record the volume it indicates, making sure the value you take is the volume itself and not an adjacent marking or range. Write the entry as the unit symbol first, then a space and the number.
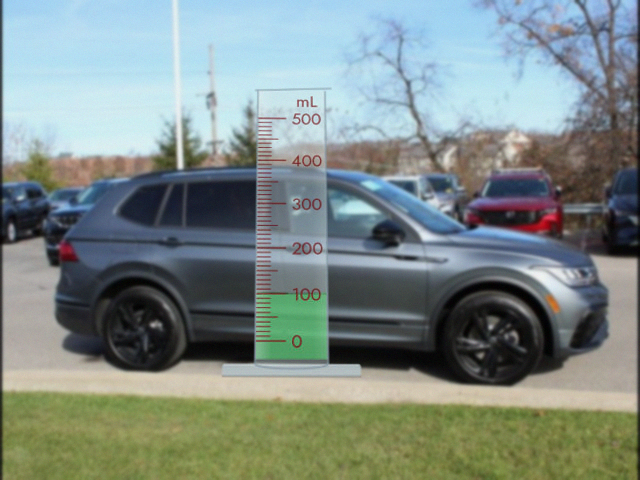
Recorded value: mL 100
